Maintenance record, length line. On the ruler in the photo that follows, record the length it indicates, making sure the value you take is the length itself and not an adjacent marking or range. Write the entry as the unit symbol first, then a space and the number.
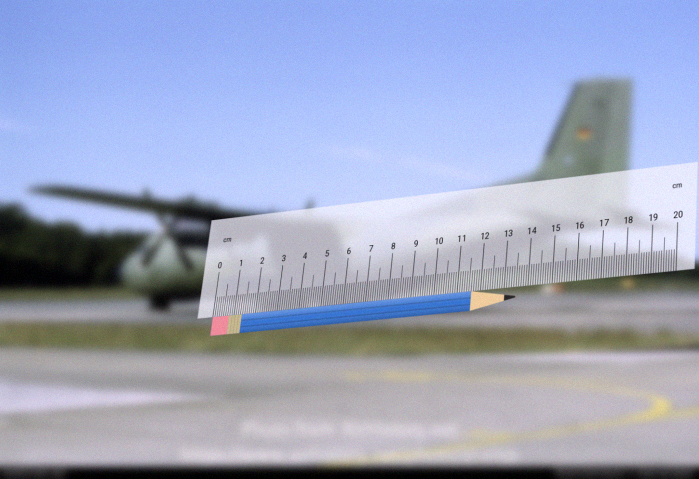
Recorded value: cm 13.5
